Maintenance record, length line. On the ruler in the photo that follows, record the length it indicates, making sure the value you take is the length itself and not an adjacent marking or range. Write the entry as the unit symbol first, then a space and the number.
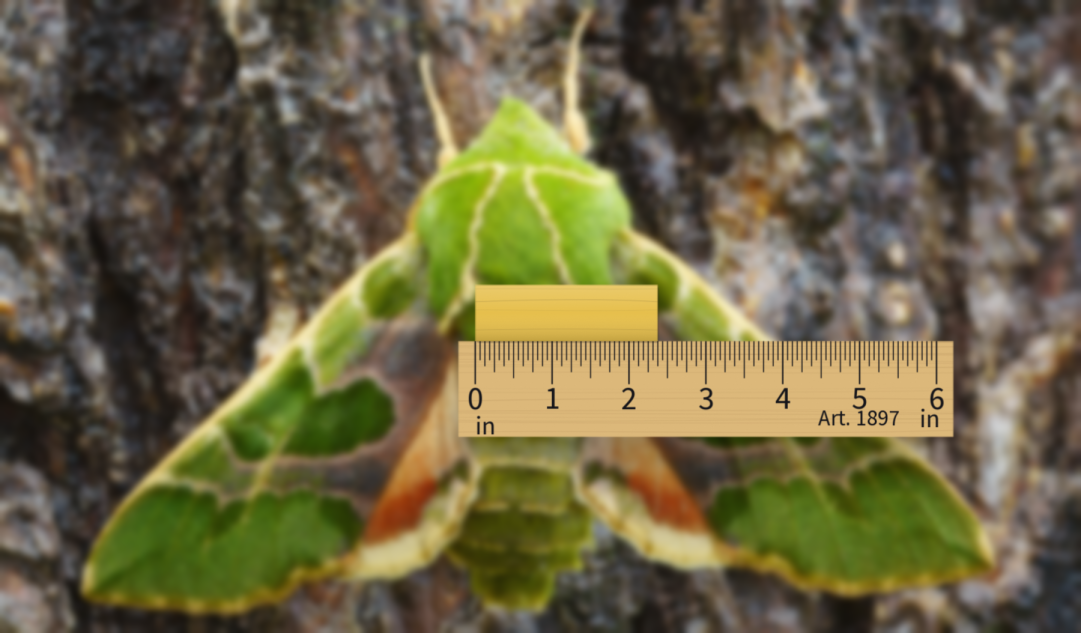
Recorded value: in 2.375
